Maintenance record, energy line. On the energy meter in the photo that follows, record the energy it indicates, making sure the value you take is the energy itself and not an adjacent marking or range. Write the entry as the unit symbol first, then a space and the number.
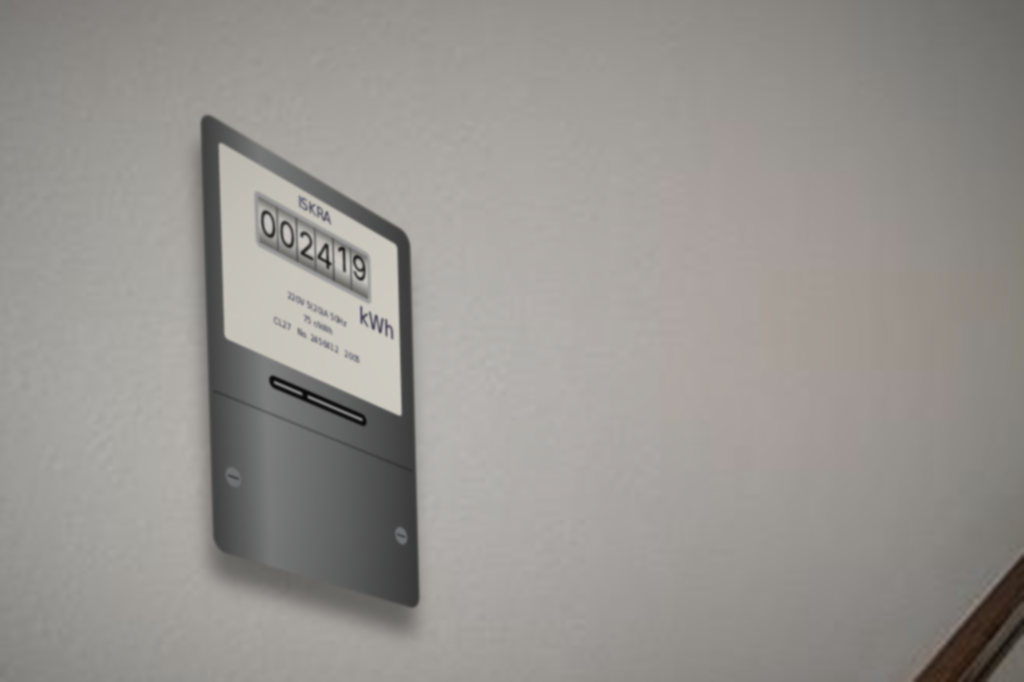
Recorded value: kWh 2419
